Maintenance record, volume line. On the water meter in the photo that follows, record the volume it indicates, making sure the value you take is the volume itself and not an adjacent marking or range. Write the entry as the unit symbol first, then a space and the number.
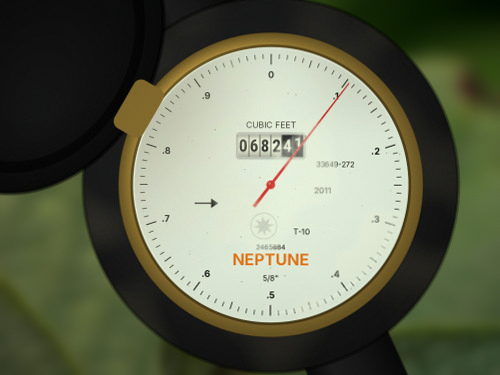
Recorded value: ft³ 68241.10
